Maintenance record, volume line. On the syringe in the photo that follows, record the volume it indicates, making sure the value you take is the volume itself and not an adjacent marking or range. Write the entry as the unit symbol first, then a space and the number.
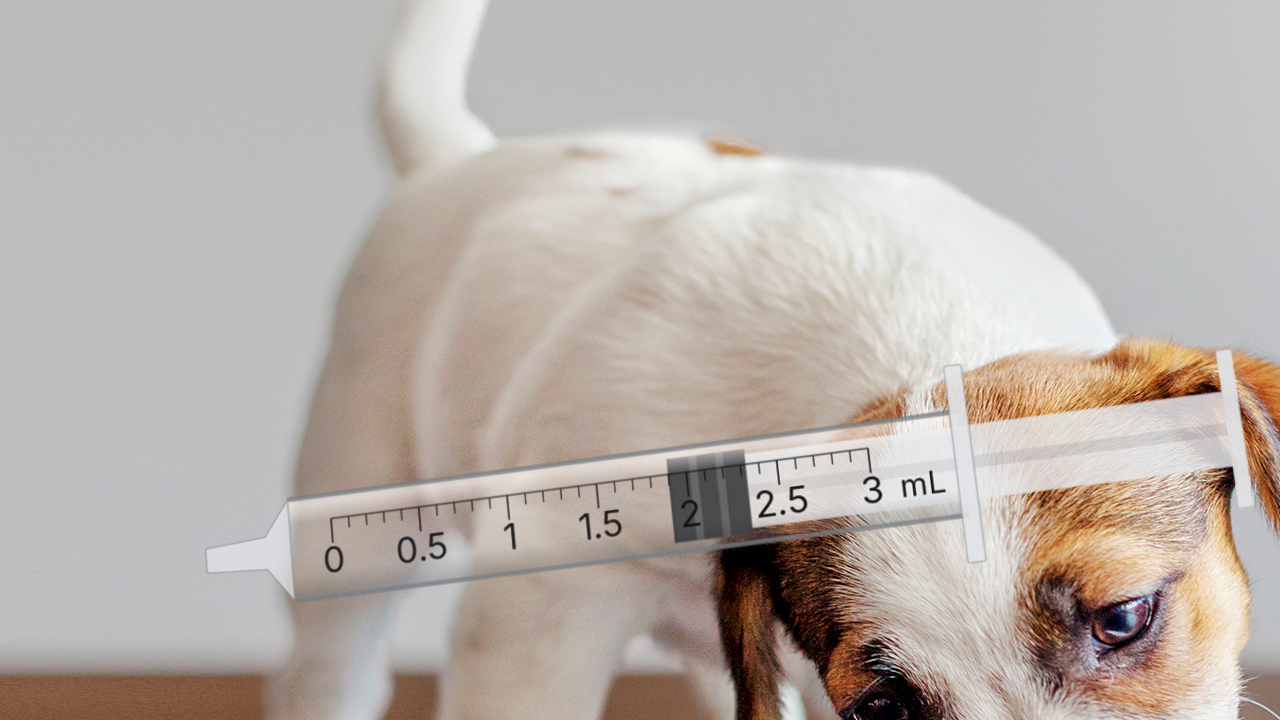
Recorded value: mL 1.9
